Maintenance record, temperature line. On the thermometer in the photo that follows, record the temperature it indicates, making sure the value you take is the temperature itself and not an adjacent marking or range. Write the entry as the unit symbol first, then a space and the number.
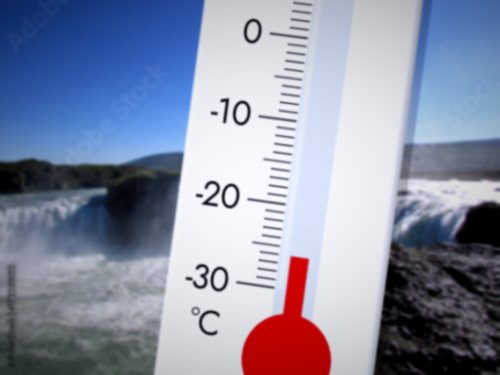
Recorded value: °C -26
